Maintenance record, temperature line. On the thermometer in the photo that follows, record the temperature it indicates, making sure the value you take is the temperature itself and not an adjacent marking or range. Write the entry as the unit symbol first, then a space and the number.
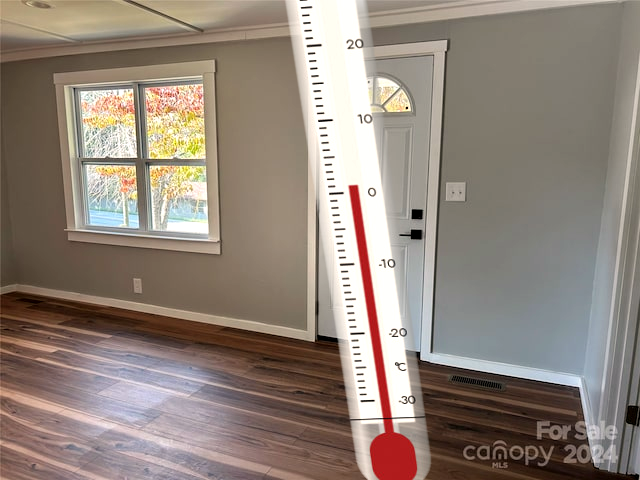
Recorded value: °C 1
